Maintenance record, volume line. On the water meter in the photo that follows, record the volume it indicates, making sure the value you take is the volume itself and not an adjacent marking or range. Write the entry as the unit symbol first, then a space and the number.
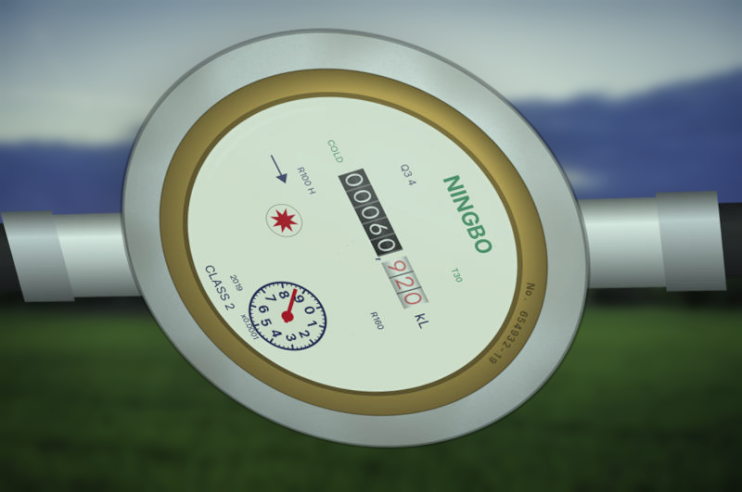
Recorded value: kL 60.9208
